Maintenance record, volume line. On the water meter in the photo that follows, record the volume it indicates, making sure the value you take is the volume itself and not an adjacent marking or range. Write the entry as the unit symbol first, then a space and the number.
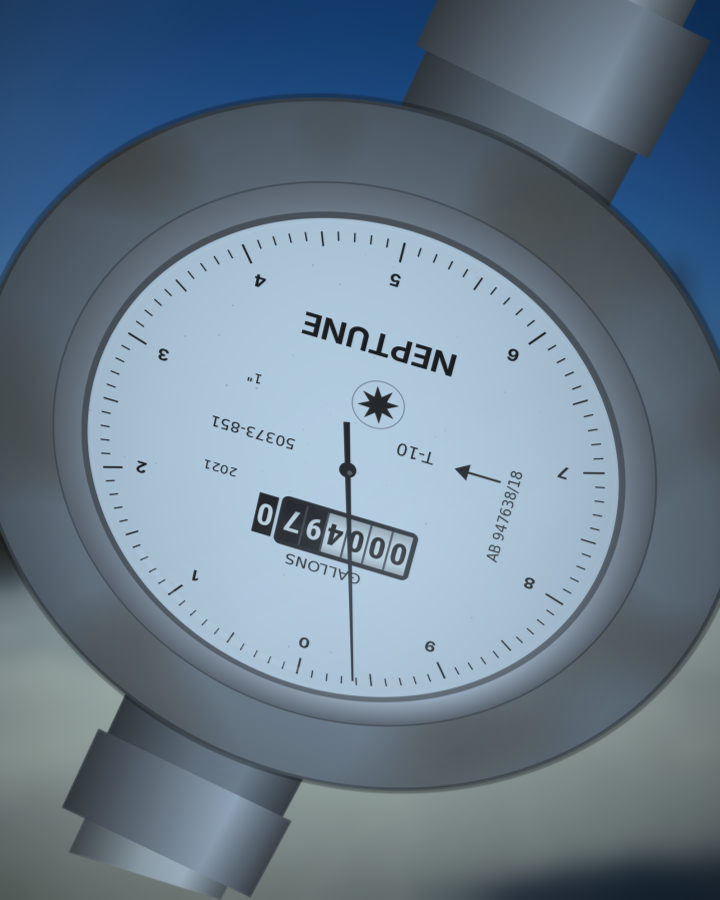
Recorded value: gal 4969.6
